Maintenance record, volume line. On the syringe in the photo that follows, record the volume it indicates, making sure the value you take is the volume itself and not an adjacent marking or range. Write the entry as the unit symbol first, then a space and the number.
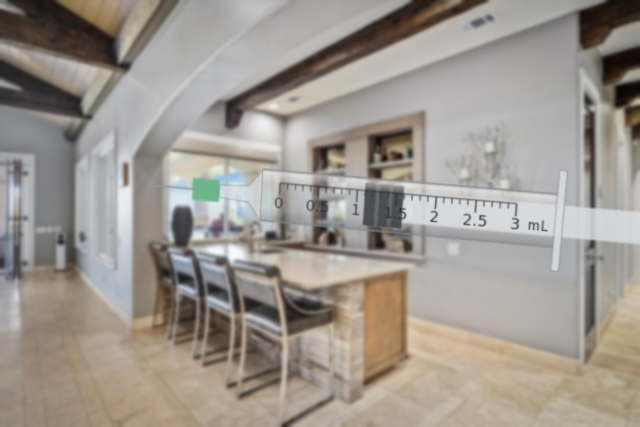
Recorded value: mL 1.1
